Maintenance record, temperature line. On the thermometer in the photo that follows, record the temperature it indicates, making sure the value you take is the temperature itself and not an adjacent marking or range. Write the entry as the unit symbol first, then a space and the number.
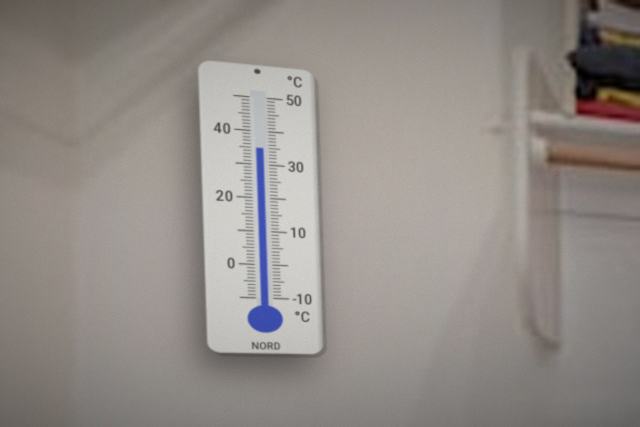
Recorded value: °C 35
